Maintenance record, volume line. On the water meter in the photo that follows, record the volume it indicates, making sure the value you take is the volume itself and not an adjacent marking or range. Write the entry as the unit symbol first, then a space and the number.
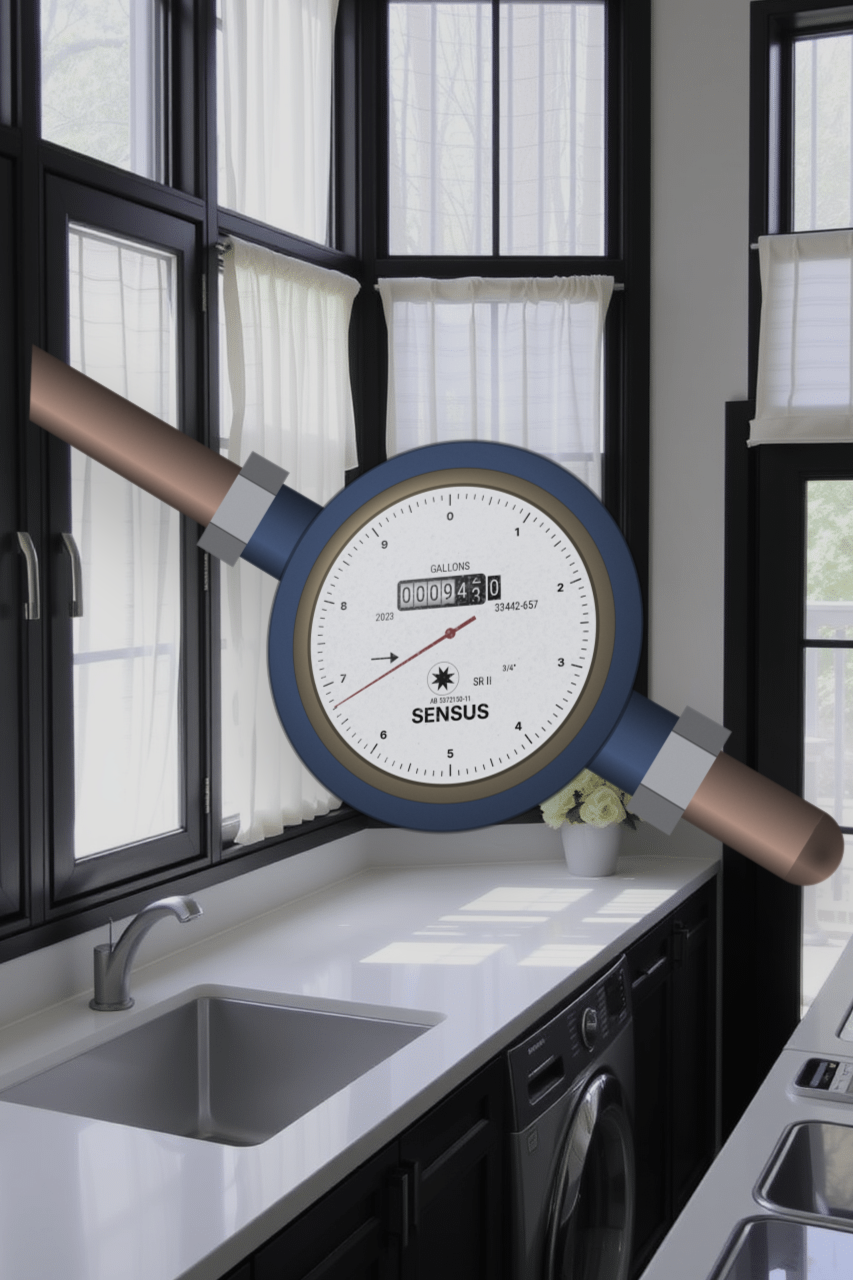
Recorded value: gal 9426.7
